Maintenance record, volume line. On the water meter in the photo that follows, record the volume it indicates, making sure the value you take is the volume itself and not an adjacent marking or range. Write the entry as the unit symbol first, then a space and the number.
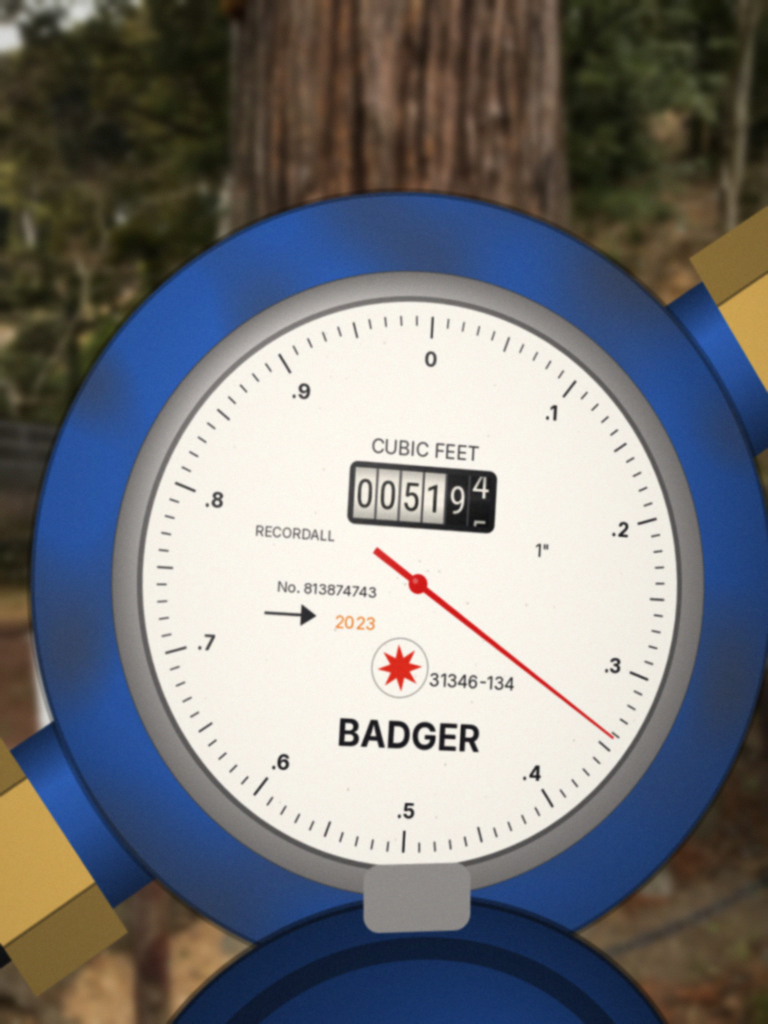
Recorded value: ft³ 5194.34
